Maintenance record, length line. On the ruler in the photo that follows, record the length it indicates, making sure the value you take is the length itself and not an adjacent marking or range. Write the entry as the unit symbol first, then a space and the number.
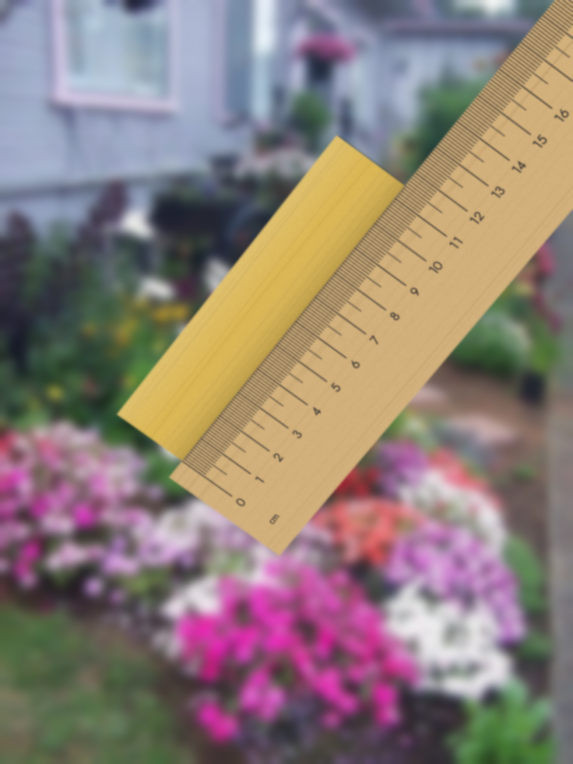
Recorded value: cm 11.5
